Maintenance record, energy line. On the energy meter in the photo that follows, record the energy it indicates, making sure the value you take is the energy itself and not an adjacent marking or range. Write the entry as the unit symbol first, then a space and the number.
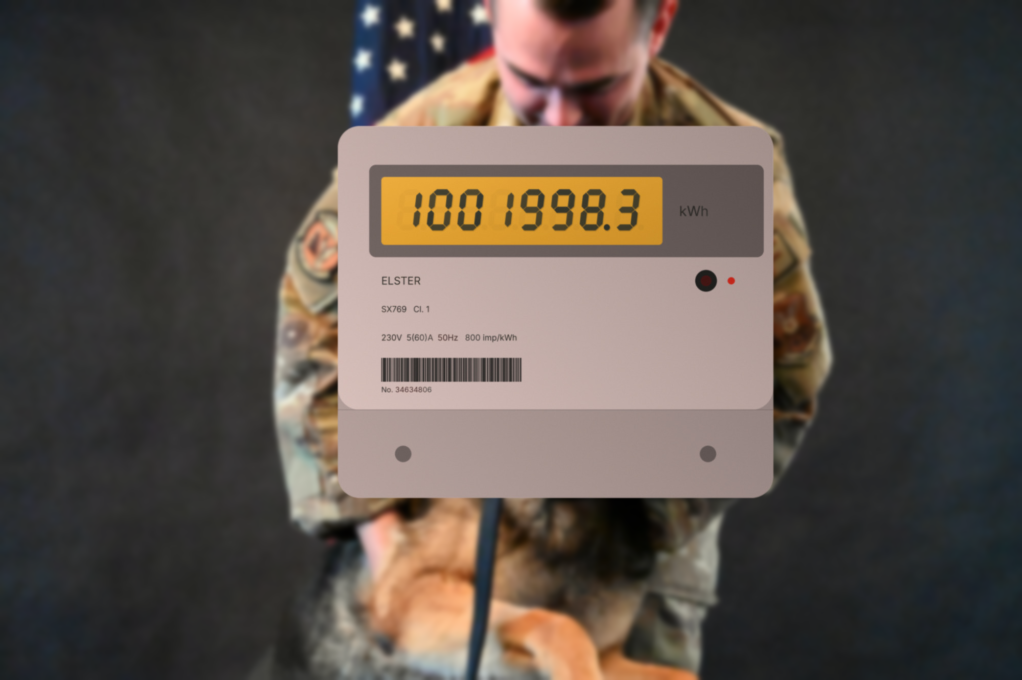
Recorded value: kWh 1001998.3
